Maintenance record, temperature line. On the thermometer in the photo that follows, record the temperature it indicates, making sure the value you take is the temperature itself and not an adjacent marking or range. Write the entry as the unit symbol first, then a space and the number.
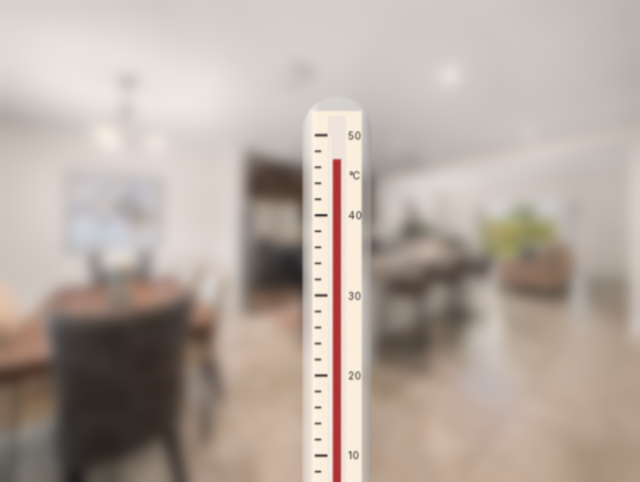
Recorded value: °C 47
